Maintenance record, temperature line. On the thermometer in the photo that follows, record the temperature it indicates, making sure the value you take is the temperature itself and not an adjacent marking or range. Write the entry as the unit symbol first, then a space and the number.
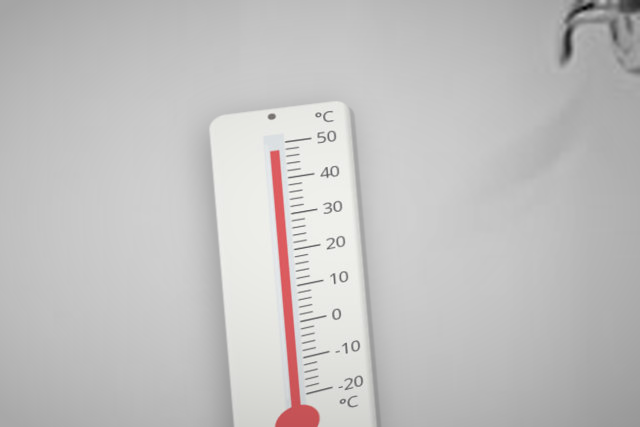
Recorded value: °C 48
